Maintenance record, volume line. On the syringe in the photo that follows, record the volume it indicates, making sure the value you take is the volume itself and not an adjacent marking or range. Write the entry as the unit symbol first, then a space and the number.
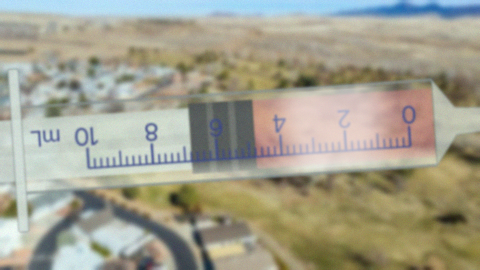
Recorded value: mL 4.8
